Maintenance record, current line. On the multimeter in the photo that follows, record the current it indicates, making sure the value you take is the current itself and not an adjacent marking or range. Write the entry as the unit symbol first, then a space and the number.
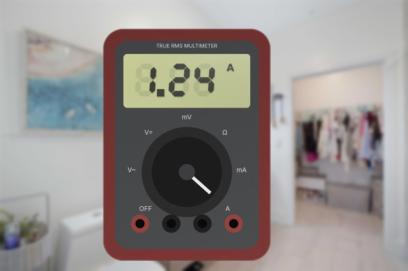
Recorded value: A 1.24
